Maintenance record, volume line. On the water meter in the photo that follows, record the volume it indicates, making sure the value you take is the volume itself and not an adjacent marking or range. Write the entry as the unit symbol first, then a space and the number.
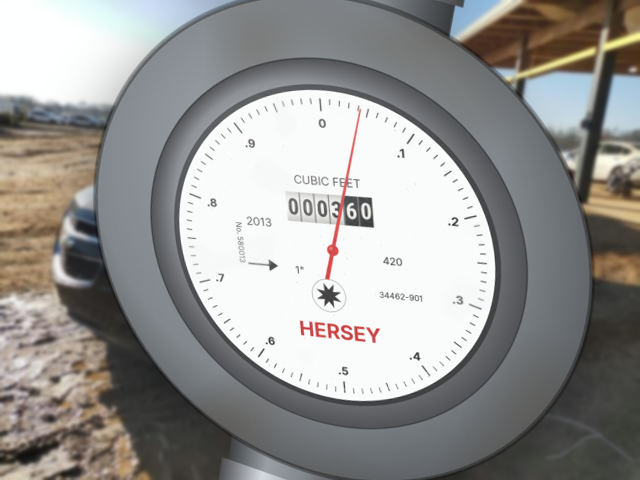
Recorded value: ft³ 360.04
